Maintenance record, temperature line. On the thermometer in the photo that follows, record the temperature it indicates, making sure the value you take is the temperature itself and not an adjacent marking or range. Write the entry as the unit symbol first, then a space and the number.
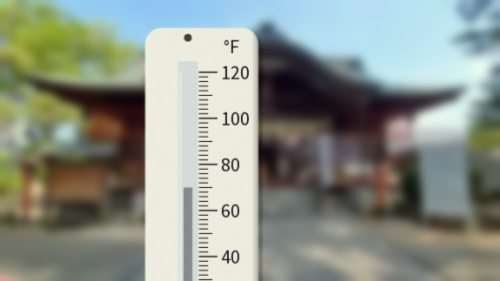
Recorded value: °F 70
